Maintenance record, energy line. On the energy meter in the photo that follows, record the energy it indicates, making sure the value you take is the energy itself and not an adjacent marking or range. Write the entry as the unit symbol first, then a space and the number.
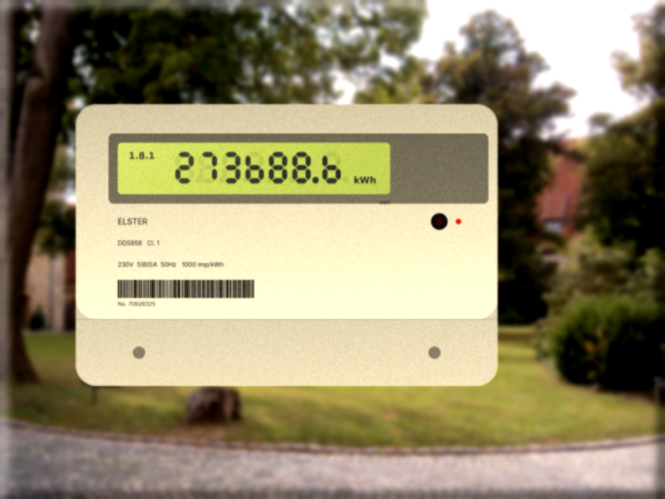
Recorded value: kWh 273688.6
